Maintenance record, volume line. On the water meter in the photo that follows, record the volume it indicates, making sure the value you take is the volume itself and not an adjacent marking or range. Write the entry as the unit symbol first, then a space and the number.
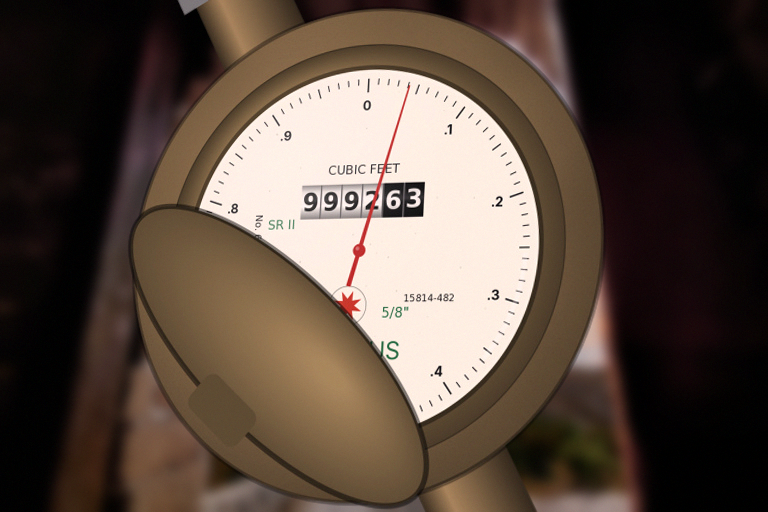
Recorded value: ft³ 999263.04
